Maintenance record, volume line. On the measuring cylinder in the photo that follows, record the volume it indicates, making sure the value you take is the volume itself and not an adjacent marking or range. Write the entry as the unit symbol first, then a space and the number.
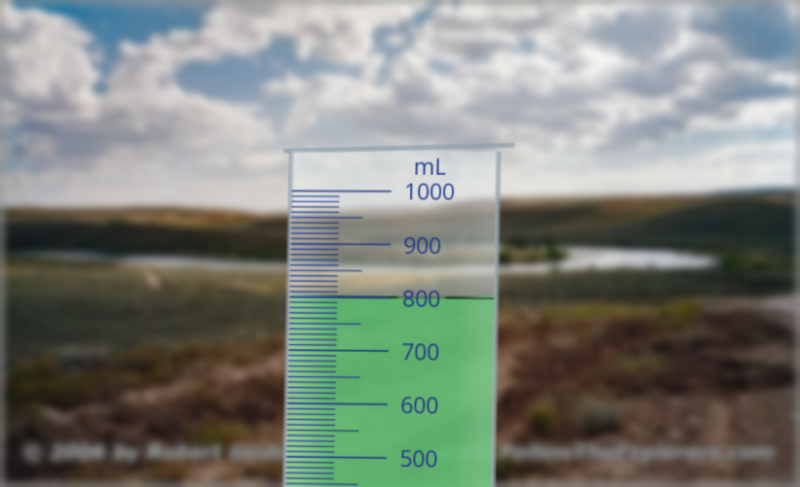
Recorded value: mL 800
